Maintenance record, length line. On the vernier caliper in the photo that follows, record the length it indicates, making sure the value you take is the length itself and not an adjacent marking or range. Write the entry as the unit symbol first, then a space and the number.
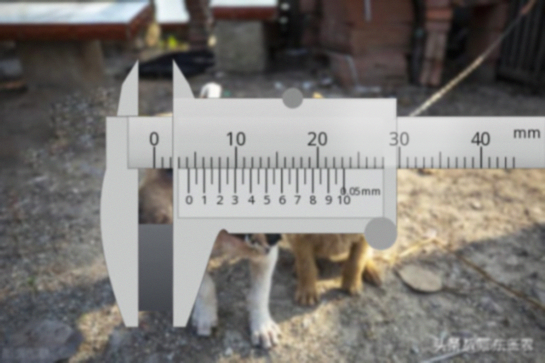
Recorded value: mm 4.2
